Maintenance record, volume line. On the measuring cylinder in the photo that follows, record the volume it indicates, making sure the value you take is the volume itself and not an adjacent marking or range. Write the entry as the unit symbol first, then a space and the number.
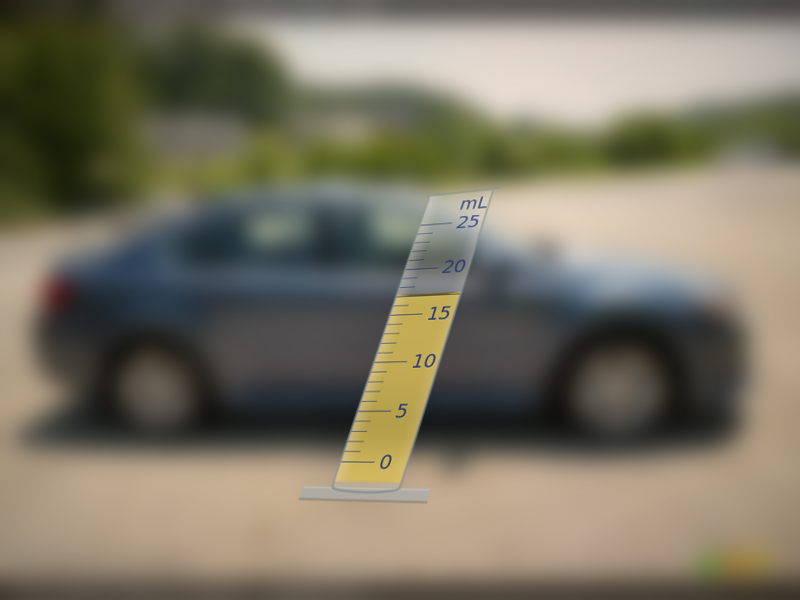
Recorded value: mL 17
